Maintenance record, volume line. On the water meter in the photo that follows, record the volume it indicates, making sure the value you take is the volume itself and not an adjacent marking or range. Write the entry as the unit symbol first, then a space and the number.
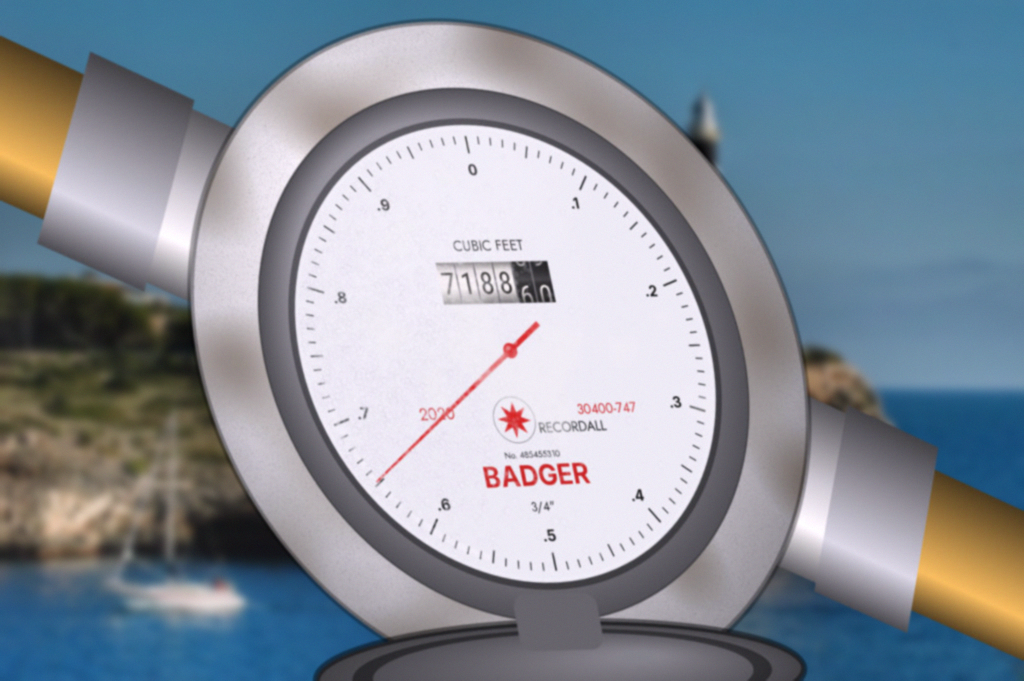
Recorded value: ft³ 718859.65
